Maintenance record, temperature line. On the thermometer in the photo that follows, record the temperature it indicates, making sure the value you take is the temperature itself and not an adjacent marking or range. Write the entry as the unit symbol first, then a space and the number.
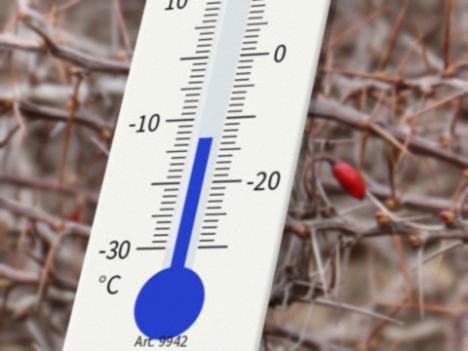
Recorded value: °C -13
